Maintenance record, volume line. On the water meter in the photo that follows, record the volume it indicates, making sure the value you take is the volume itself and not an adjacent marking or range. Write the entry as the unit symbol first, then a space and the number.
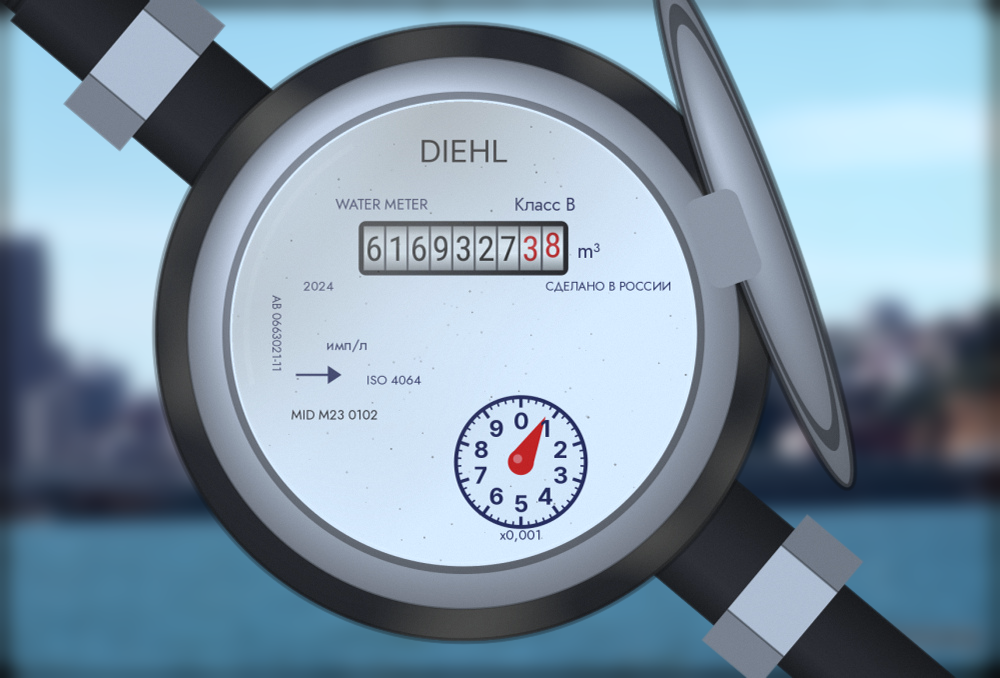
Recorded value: m³ 6169327.380
